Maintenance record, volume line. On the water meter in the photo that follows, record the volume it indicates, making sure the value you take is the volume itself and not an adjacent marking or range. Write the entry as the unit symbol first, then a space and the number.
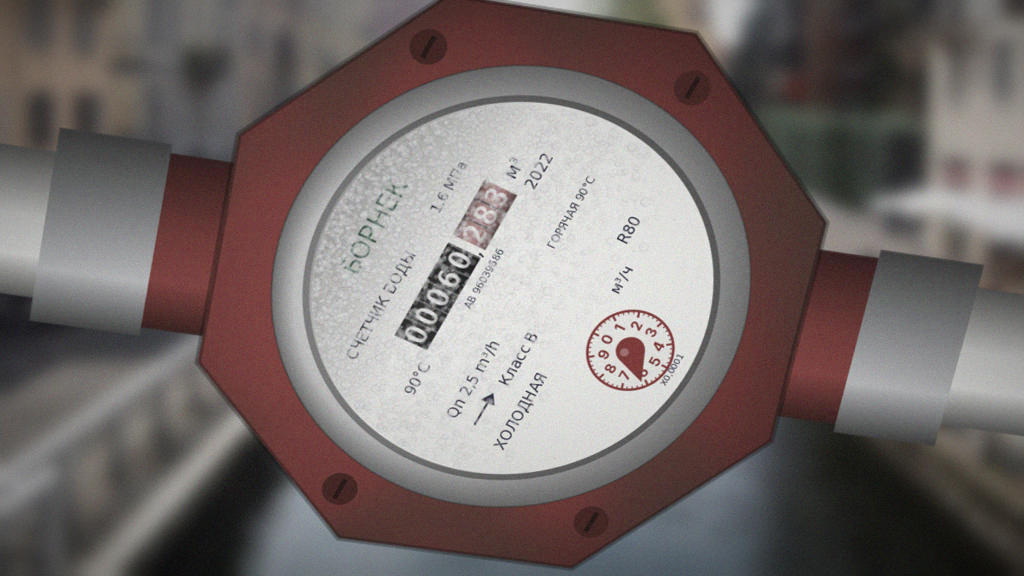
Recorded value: m³ 60.2836
